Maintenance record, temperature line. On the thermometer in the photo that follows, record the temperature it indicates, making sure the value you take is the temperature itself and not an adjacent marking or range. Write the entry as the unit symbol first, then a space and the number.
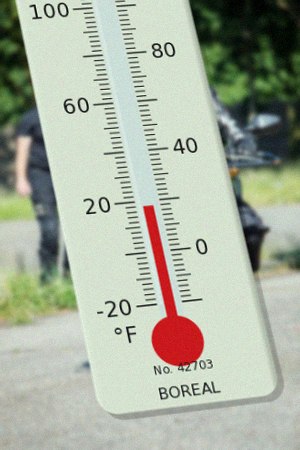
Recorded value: °F 18
